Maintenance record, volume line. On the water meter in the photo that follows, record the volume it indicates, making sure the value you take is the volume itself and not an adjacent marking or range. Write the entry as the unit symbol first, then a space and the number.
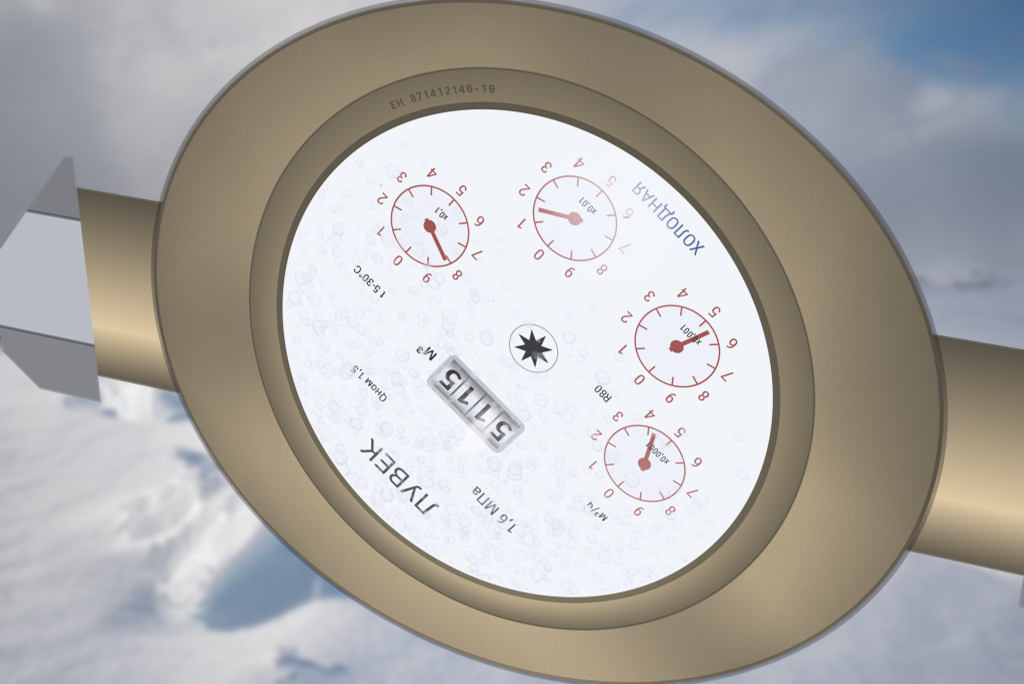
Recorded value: m³ 5115.8154
